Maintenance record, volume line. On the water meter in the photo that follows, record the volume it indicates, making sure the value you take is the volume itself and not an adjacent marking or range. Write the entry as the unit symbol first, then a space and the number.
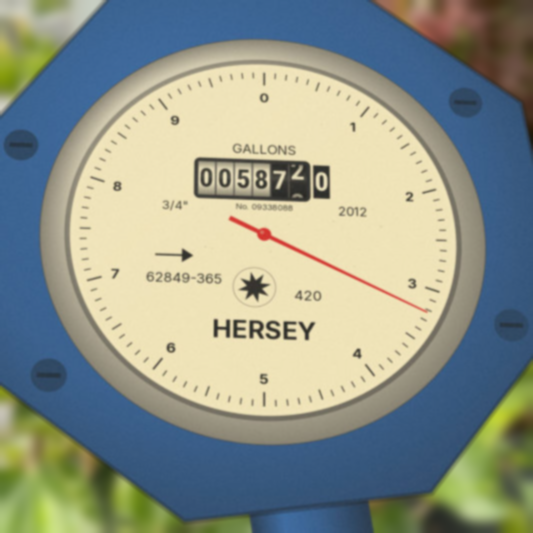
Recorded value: gal 58723.2
